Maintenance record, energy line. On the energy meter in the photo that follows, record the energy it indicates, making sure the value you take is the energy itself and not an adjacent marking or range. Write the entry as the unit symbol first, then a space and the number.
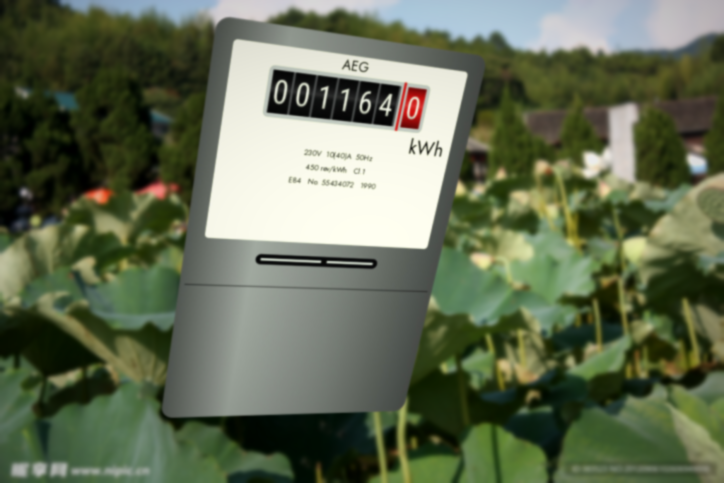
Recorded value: kWh 1164.0
